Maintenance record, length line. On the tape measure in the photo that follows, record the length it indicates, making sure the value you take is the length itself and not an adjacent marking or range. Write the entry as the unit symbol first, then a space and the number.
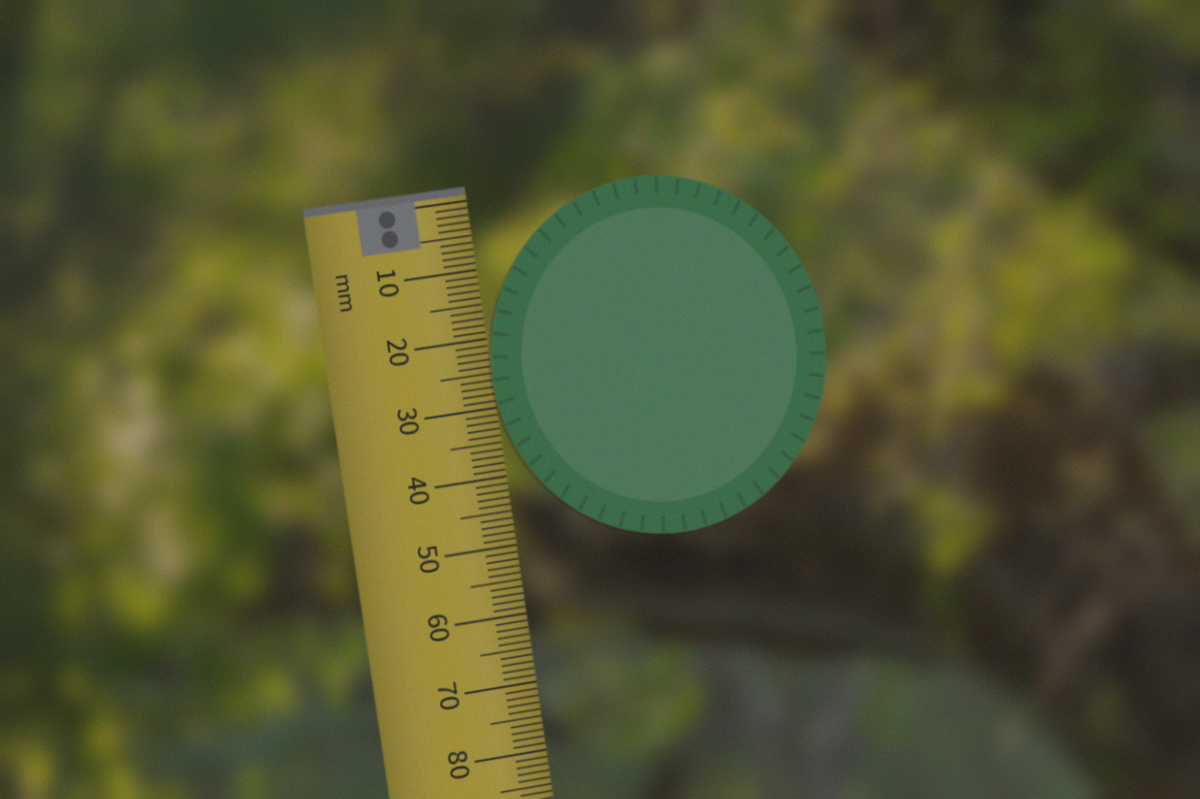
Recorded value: mm 52
